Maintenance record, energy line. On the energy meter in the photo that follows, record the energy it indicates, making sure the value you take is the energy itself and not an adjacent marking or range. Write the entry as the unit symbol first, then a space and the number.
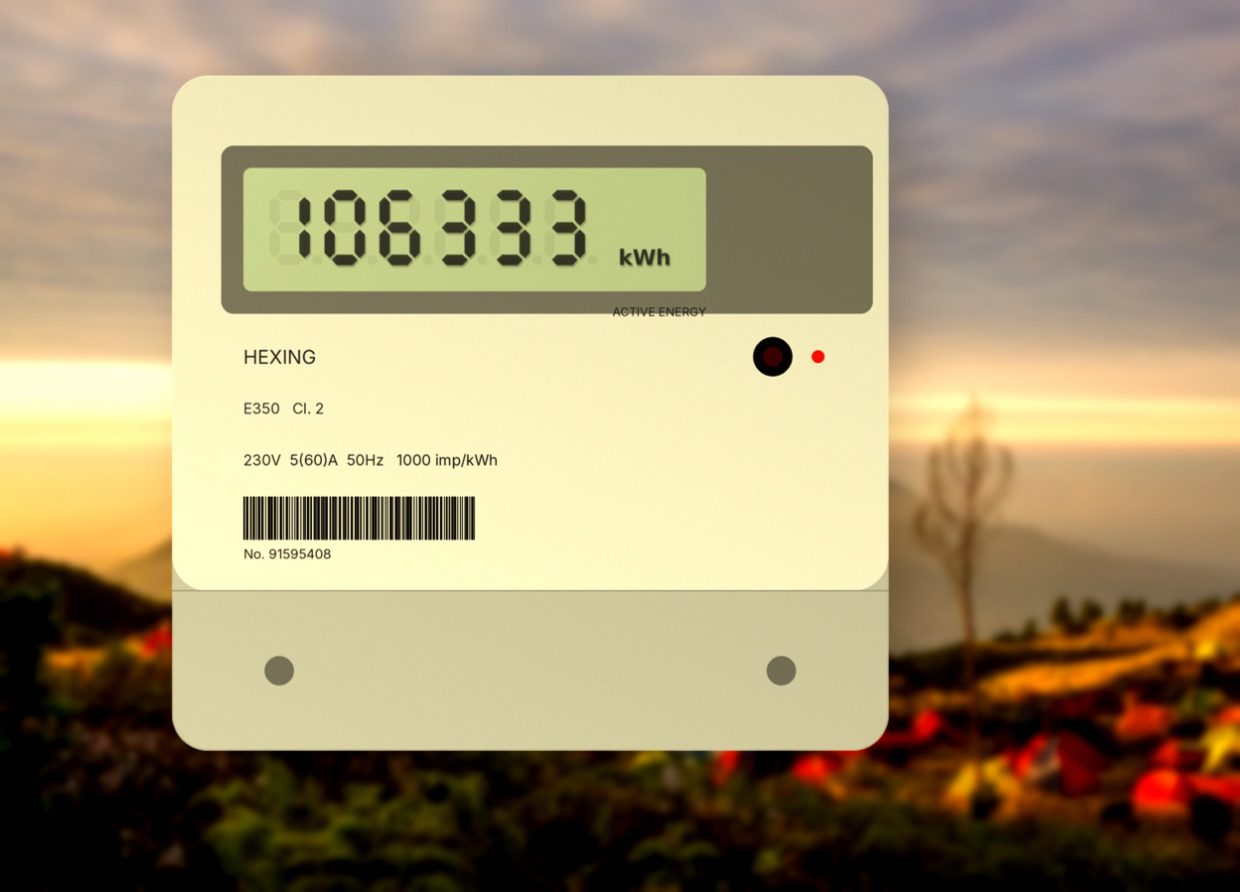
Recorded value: kWh 106333
